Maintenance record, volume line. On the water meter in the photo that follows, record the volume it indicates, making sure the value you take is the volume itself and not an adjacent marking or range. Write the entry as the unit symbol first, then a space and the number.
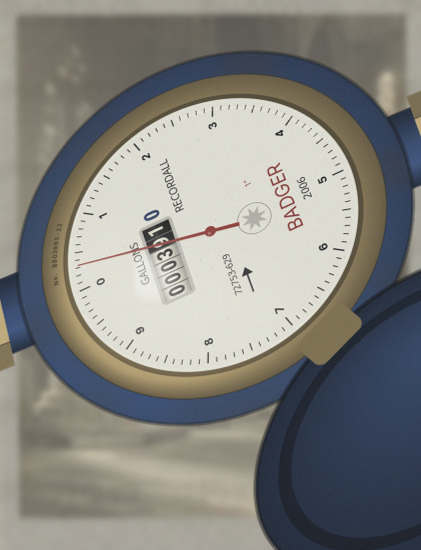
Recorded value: gal 3910.3
